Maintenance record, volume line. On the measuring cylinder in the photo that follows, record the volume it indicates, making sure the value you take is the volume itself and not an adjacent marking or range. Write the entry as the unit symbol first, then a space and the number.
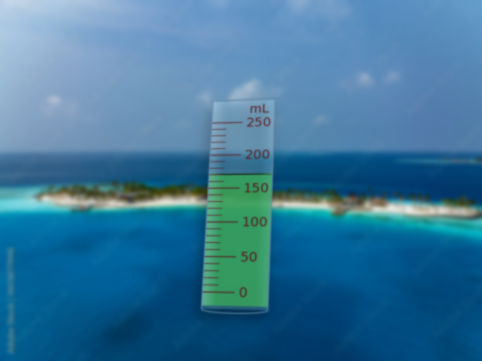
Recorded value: mL 170
